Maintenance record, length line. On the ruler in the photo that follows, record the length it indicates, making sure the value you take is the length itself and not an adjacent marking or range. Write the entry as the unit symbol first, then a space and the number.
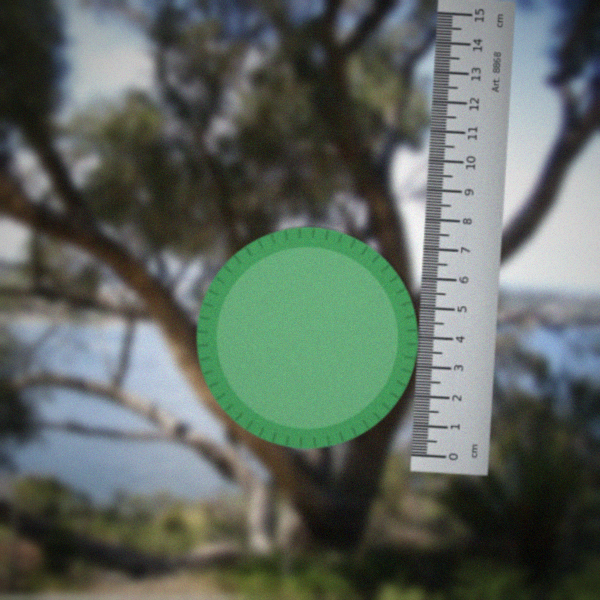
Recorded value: cm 7.5
